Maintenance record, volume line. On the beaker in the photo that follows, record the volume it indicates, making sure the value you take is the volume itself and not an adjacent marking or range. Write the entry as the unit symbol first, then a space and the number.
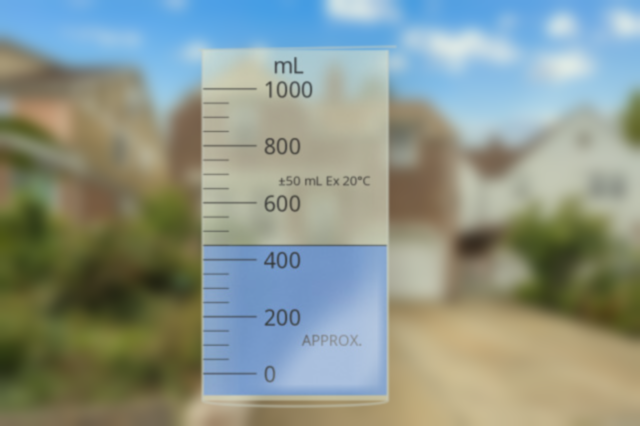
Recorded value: mL 450
